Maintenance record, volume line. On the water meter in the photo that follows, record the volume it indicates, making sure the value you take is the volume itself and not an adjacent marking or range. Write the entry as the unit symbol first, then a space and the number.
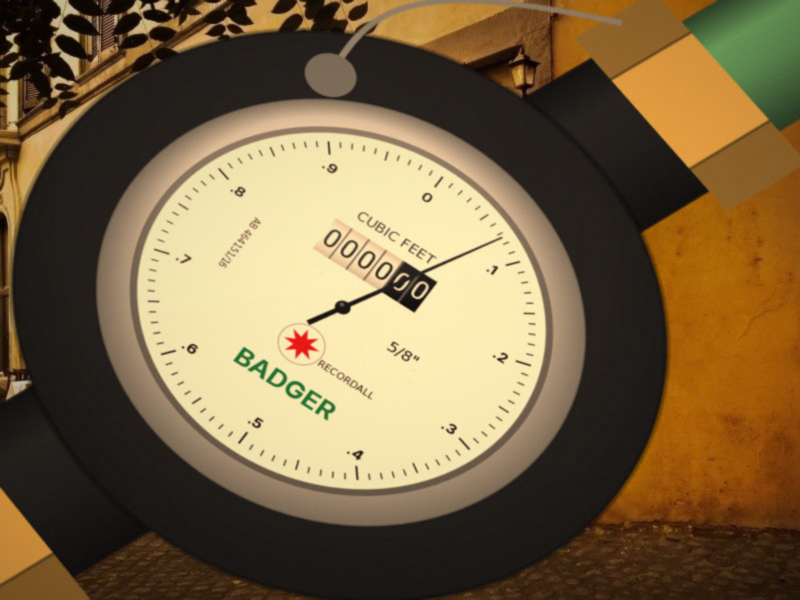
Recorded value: ft³ 0.07
